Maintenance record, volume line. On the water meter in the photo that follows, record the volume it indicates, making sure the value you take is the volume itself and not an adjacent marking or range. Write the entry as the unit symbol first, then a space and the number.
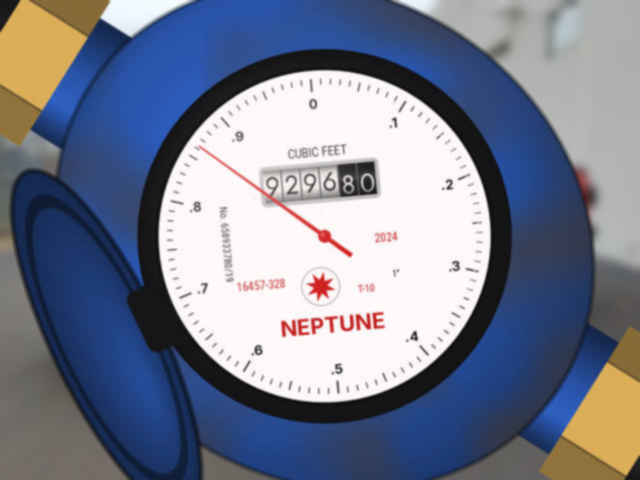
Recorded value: ft³ 929679.86
